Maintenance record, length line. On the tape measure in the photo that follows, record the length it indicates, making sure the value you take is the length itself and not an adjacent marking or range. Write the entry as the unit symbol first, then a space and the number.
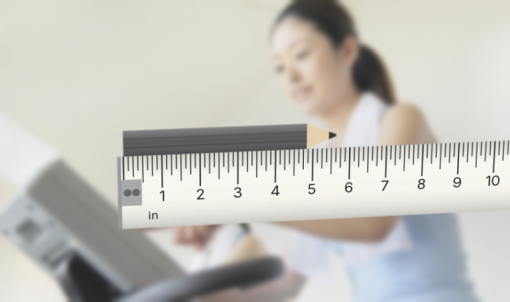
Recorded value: in 5.625
